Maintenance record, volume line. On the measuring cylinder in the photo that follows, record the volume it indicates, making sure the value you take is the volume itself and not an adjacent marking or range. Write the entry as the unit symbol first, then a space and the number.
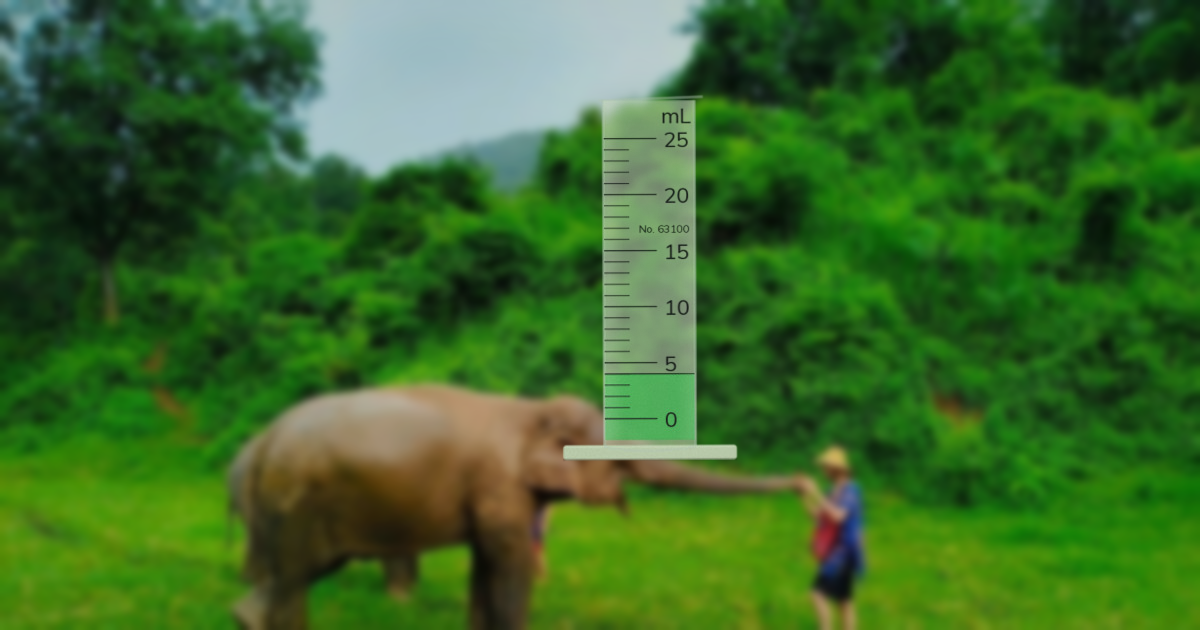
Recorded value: mL 4
